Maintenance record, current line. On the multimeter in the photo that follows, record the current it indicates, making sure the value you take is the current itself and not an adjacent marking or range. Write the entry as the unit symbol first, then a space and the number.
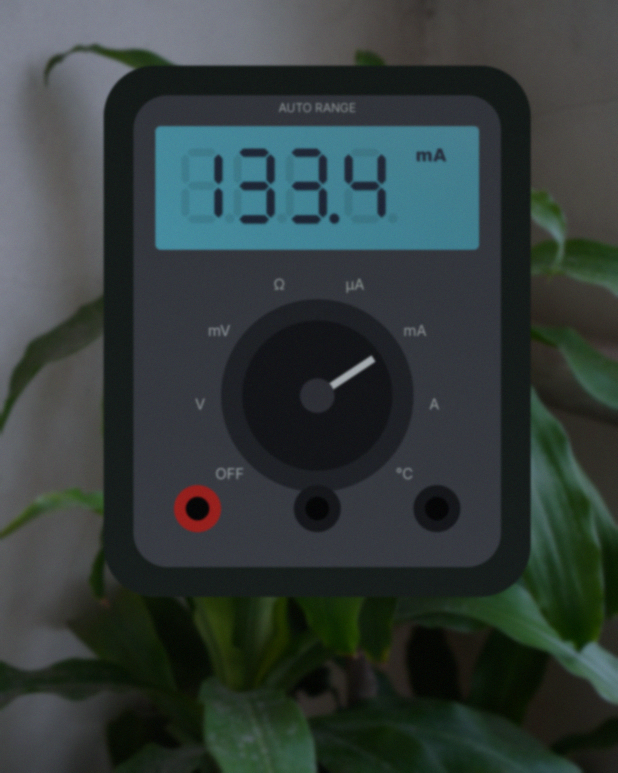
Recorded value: mA 133.4
